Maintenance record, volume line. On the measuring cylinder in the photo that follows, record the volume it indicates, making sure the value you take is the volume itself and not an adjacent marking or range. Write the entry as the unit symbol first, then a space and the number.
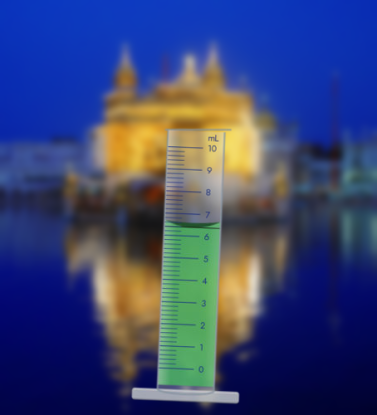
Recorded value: mL 6.4
